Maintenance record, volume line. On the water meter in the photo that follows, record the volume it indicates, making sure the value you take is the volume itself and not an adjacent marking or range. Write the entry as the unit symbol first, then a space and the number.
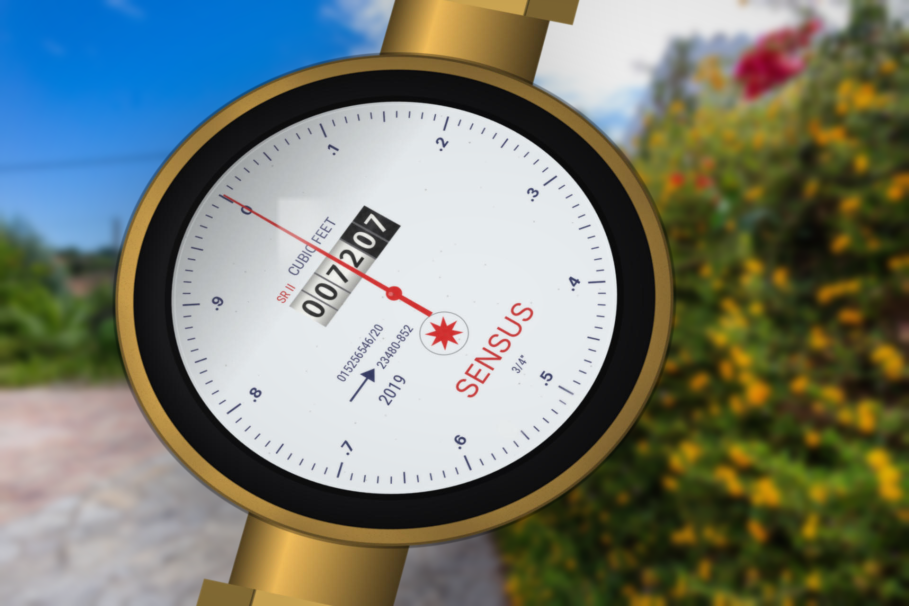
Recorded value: ft³ 7207.00
